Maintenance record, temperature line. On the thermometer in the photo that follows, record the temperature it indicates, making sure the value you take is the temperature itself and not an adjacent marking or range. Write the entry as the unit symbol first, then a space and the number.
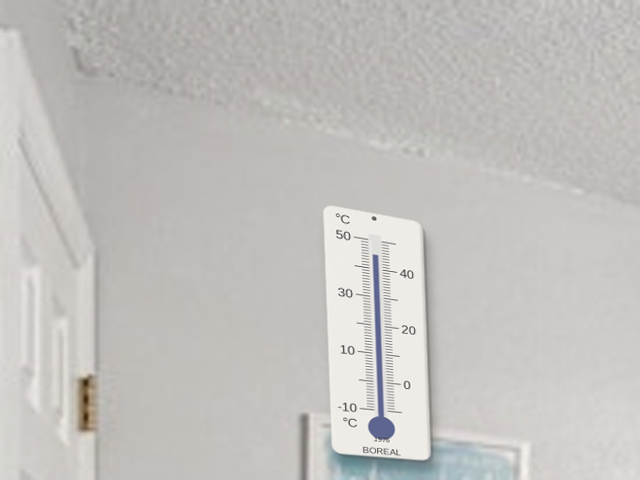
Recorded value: °C 45
